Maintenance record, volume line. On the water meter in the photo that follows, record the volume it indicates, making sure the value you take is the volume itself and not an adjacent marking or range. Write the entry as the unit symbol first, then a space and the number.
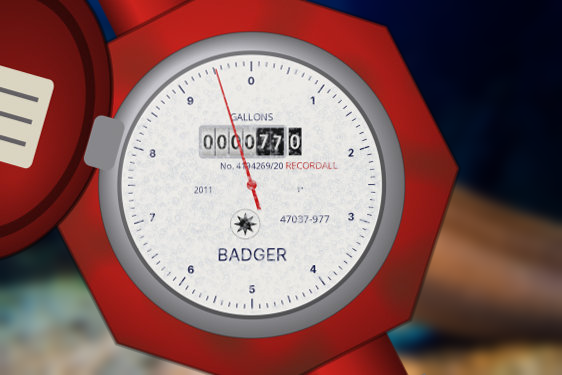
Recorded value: gal 769.5
